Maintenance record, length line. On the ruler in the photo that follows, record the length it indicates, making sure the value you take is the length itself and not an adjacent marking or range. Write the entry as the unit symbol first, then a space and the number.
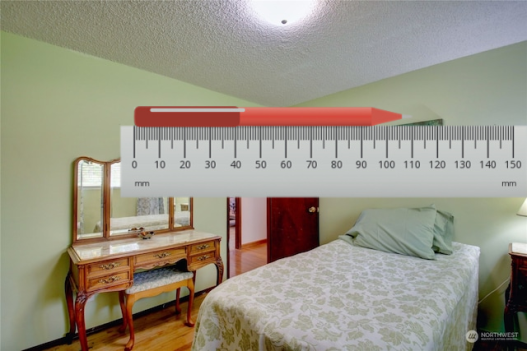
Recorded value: mm 110
